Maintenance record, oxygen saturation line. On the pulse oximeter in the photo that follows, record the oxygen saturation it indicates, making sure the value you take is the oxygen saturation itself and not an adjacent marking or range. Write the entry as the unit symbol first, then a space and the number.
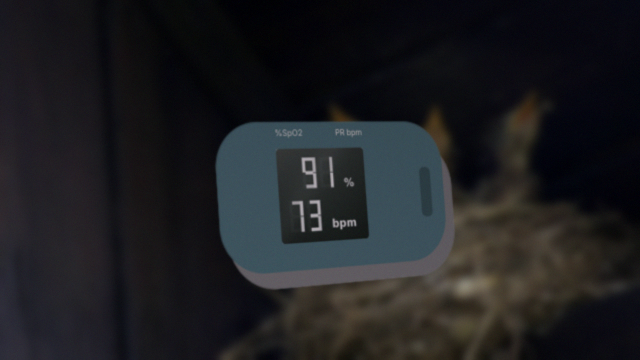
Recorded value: % 91
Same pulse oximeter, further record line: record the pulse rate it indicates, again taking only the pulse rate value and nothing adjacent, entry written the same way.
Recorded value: bpm 73
